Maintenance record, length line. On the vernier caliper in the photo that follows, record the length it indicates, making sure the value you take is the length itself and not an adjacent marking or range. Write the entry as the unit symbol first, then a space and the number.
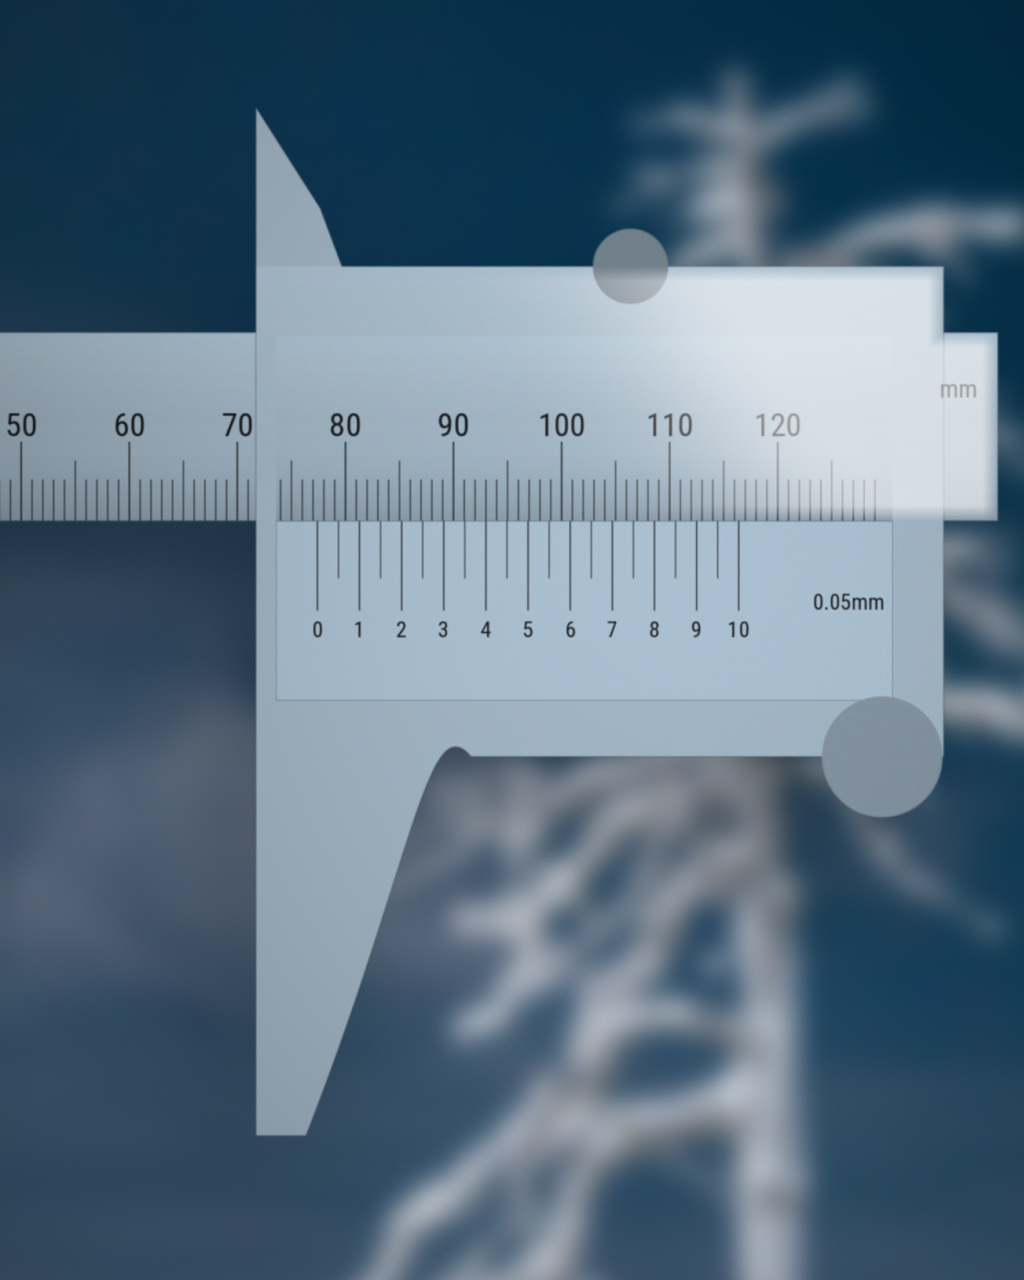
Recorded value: mm 77.4
